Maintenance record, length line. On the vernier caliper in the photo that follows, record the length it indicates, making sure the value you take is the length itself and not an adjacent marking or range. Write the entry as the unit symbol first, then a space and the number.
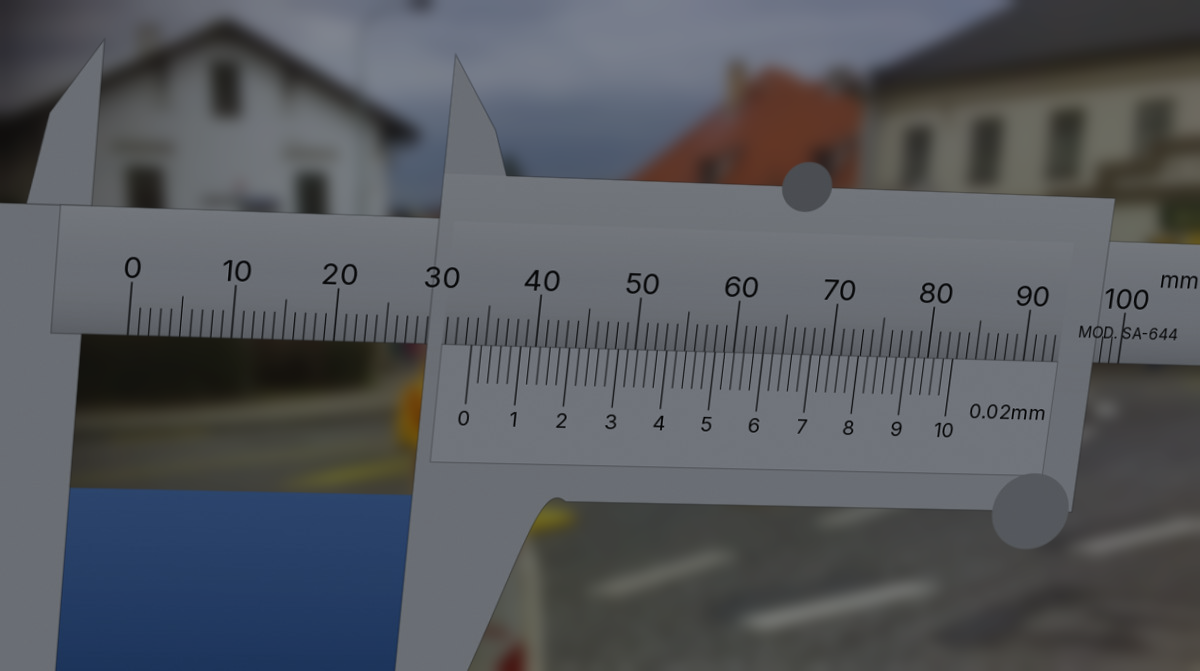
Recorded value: mm 33.6
